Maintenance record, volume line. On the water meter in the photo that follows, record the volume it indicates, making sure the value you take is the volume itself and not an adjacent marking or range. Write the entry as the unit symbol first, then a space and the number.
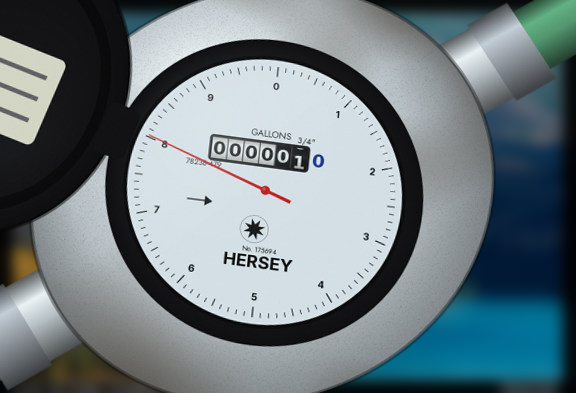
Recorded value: gal 8.0
